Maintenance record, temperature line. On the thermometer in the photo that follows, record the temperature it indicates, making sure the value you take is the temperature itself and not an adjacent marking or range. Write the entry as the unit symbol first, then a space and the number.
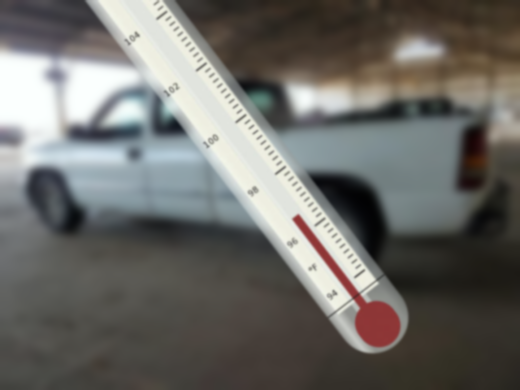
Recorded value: °F 96.6
